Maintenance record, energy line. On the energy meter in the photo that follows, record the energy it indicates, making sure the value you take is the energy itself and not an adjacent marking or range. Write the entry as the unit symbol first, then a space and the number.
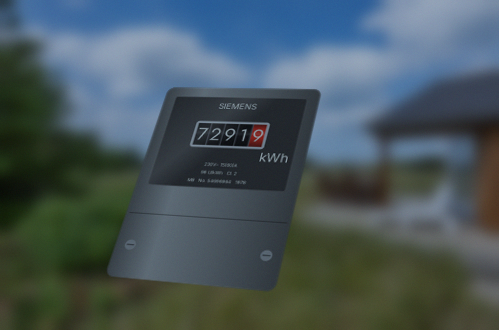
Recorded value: kWh 7291.9
